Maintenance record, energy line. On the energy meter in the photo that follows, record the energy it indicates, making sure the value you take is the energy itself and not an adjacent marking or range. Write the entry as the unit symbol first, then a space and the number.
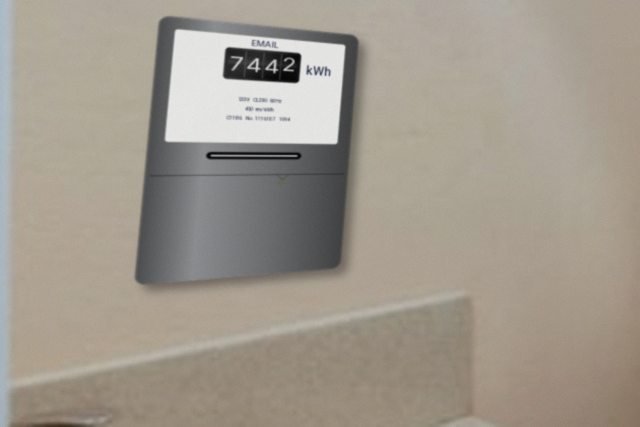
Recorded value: kWh 7442
